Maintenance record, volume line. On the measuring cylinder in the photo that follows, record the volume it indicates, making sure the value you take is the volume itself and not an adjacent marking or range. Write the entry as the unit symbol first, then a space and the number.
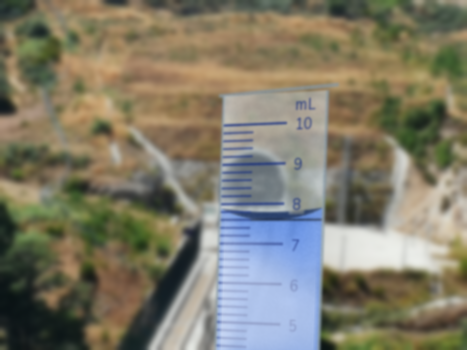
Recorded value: mL 7.6
